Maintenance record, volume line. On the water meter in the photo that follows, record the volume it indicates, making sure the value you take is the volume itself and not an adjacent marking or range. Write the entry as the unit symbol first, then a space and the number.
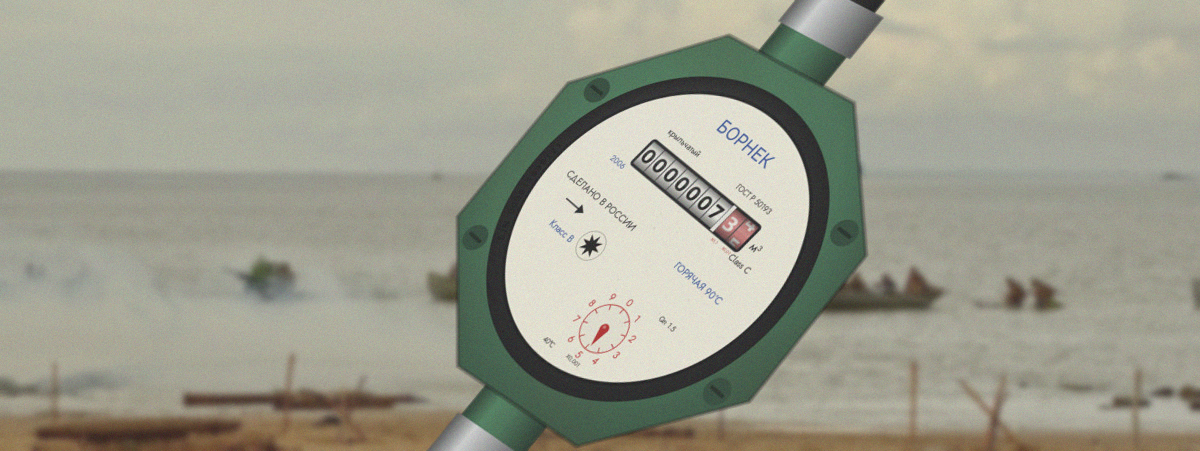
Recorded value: m³ 7.344
